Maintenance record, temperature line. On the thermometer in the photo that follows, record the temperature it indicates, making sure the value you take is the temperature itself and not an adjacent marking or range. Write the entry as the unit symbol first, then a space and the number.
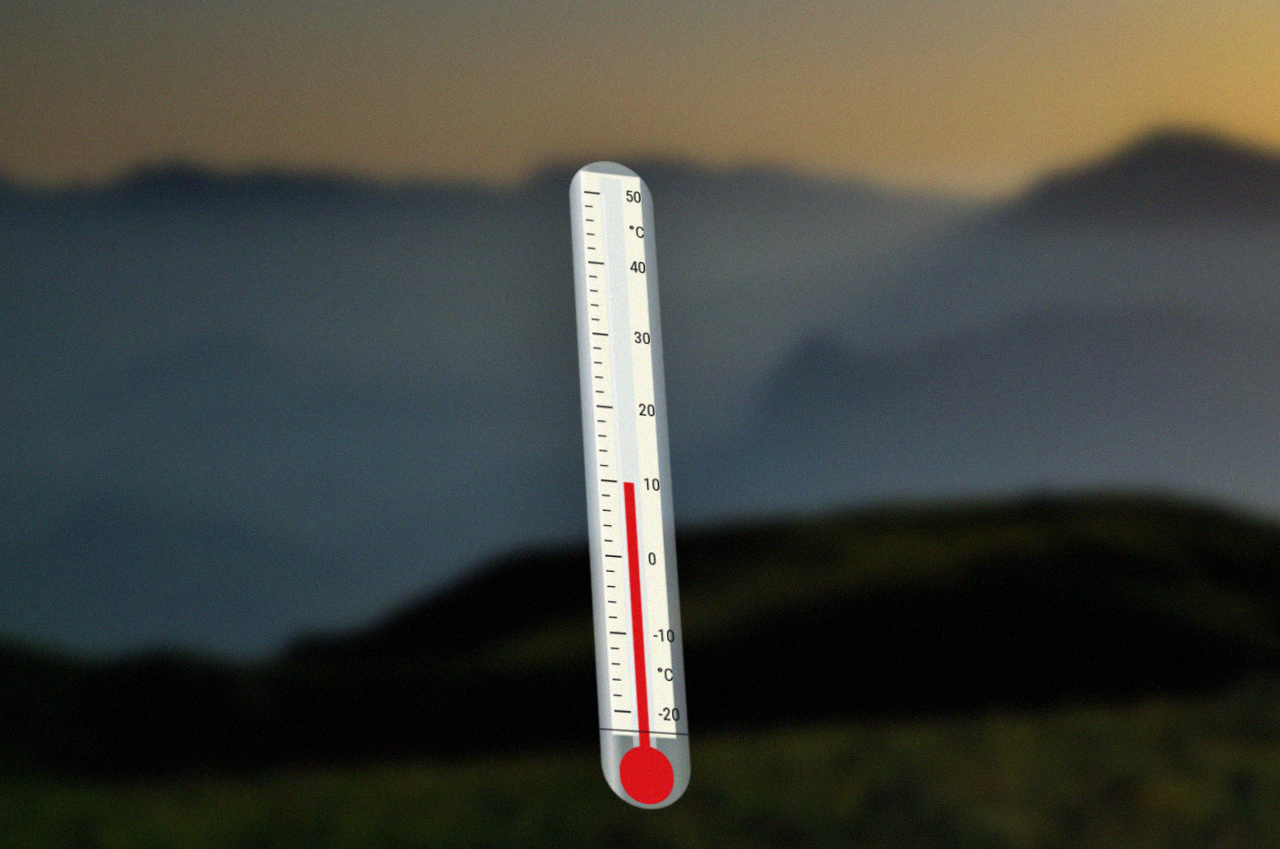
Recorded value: °C 10
